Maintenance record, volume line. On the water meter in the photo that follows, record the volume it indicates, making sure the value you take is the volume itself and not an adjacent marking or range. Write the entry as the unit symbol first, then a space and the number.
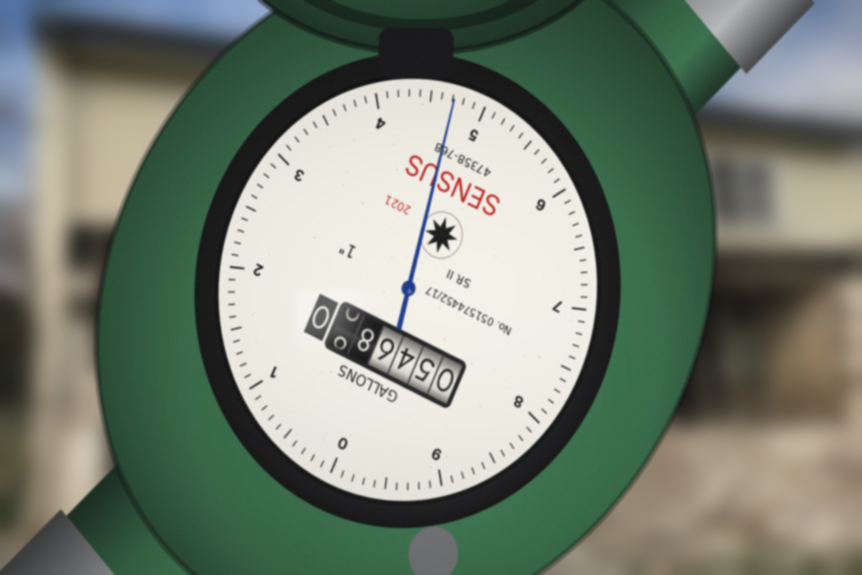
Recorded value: gal 546884.7
